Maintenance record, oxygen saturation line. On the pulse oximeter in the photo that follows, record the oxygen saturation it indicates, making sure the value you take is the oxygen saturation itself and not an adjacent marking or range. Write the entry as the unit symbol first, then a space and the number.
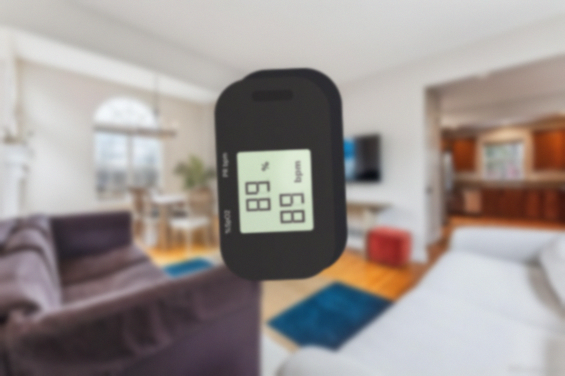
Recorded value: % 89
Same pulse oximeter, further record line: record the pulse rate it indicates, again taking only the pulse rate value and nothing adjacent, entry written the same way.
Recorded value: bpm 89
